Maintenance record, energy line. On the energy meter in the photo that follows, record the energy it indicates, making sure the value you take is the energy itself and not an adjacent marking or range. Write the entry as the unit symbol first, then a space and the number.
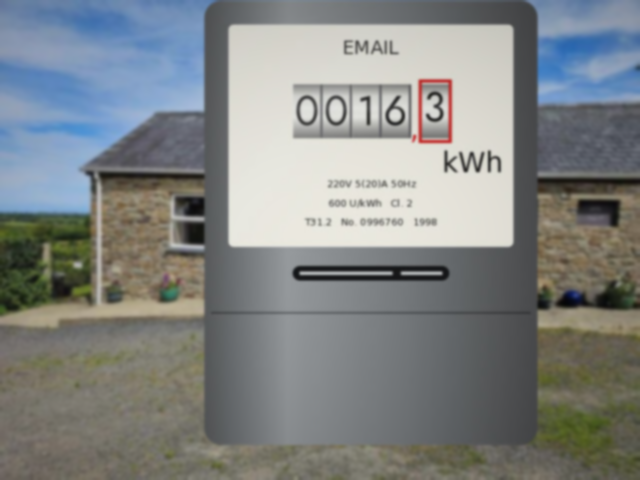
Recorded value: kWh 16.3
